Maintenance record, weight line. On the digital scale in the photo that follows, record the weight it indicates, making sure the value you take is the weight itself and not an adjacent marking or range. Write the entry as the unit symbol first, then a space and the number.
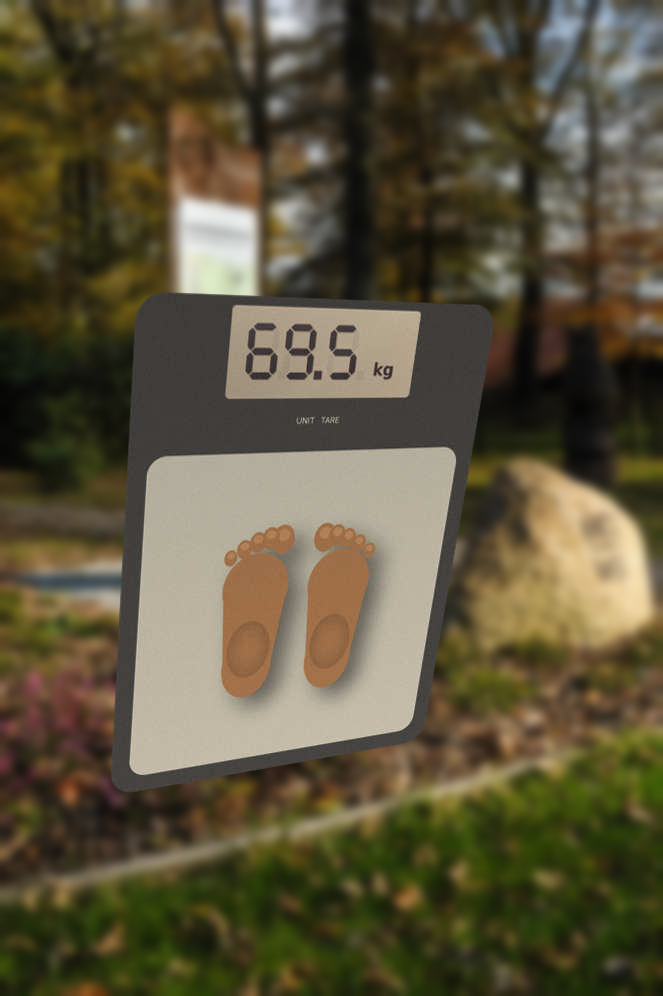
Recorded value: kg 69.5
